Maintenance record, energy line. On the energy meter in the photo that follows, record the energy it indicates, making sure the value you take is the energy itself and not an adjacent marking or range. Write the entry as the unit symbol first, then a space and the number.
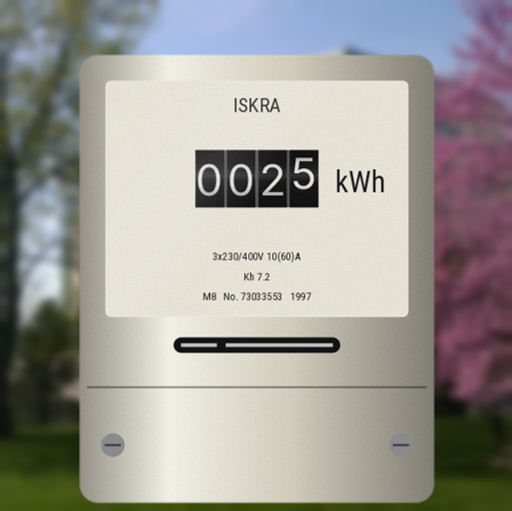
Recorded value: kWh 25
